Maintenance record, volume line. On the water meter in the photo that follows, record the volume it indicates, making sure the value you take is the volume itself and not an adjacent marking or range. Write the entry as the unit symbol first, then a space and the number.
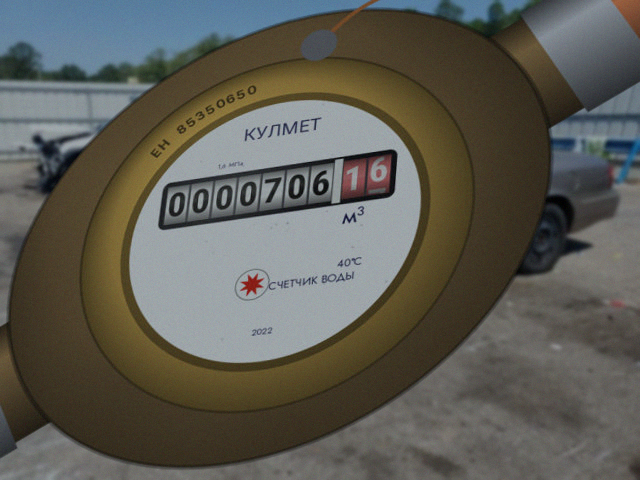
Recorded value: m³ 706.16
